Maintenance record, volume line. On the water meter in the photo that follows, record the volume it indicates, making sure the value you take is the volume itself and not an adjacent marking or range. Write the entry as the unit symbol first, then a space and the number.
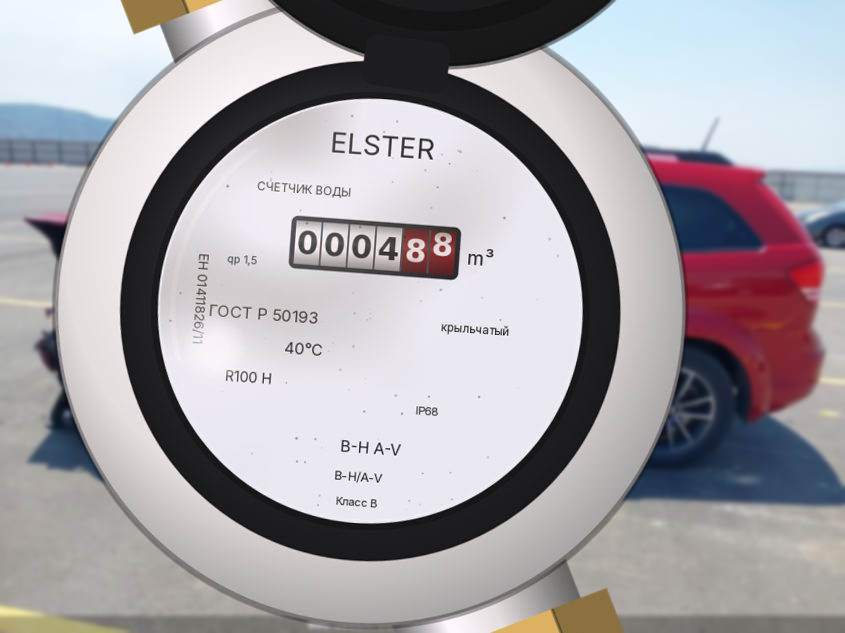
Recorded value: m³ 4.88
